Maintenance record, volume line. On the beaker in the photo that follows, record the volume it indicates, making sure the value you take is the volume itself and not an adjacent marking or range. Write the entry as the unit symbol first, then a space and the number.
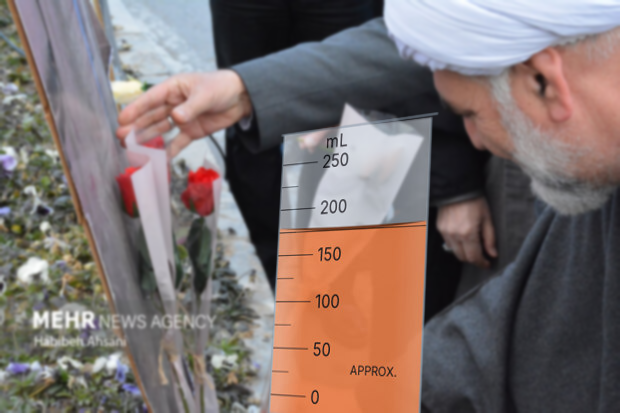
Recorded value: mL 175
